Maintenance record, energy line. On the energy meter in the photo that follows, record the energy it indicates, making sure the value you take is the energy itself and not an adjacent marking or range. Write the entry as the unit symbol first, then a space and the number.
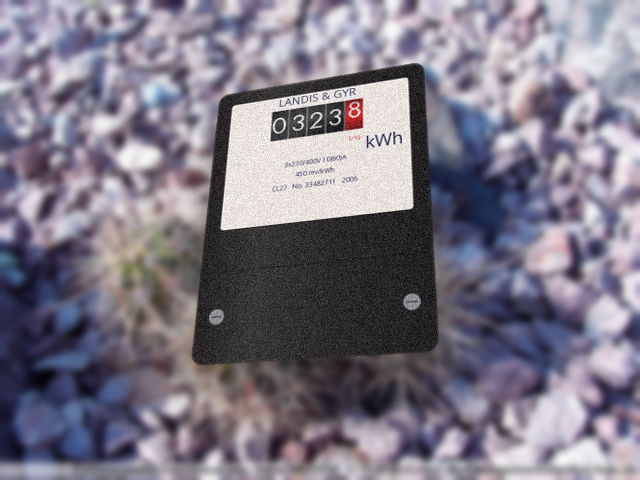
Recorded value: kWh 323.8
